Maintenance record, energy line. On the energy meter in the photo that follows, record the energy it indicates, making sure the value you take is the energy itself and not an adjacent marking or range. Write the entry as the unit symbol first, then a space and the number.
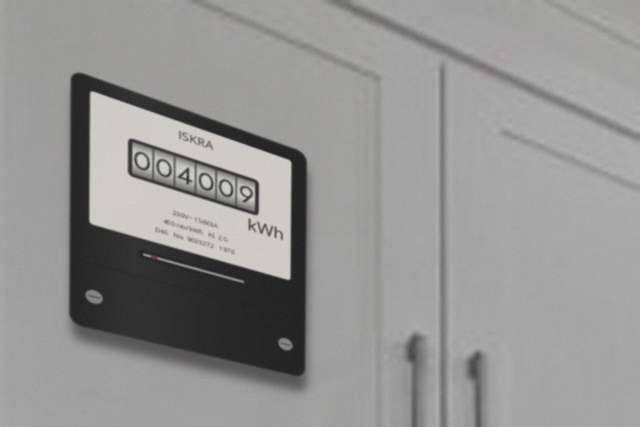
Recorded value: kWh 4009
